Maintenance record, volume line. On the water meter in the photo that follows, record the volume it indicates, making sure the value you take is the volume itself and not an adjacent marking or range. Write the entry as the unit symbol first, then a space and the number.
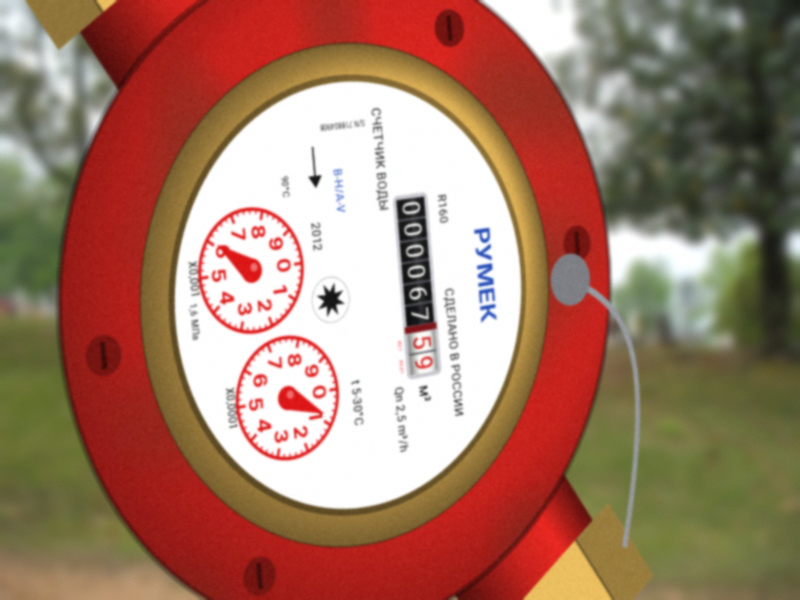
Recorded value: m³ 67.5960
